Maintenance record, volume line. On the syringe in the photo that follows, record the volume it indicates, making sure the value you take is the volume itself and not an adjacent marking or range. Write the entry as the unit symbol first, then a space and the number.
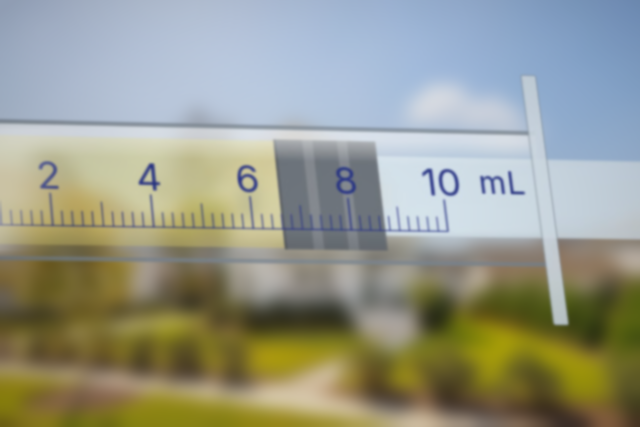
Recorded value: mL 6.6
